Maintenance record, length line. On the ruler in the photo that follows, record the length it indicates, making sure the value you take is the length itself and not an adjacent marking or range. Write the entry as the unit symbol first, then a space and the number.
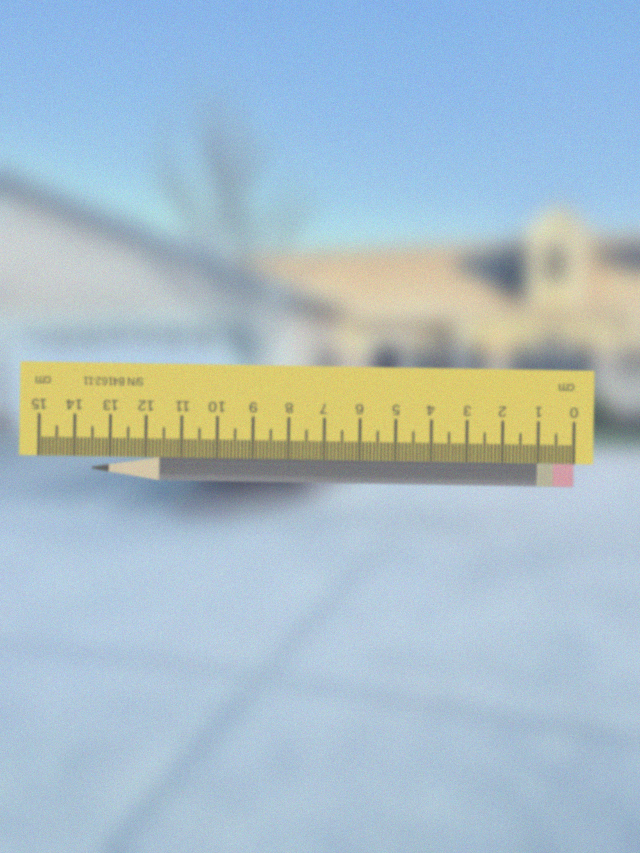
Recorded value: cm 13.5
